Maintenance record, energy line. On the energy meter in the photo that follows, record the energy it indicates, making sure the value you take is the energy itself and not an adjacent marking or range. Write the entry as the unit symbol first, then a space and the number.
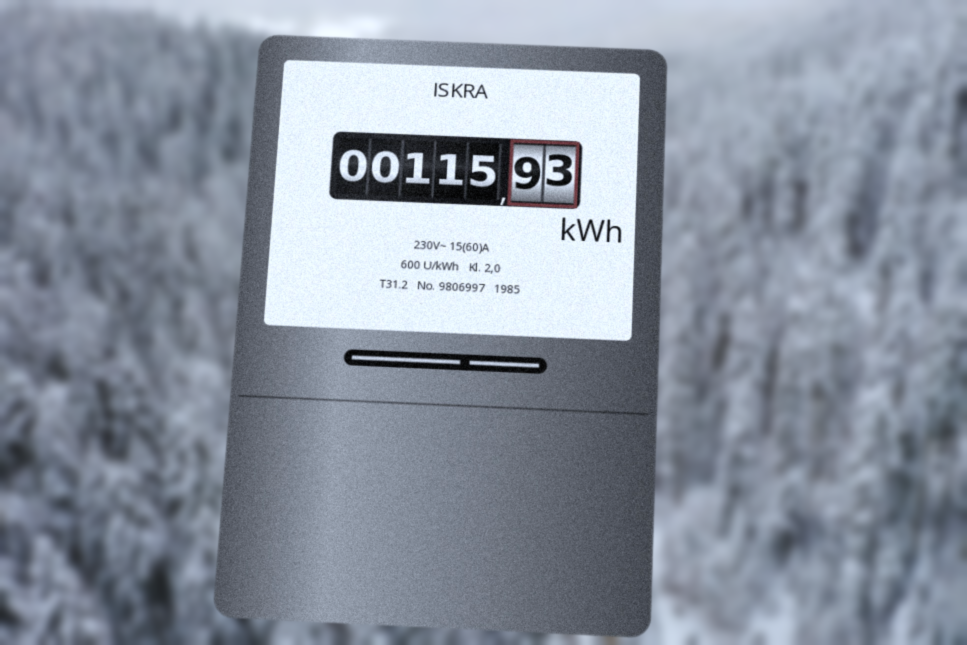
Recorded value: kWh 115.93
